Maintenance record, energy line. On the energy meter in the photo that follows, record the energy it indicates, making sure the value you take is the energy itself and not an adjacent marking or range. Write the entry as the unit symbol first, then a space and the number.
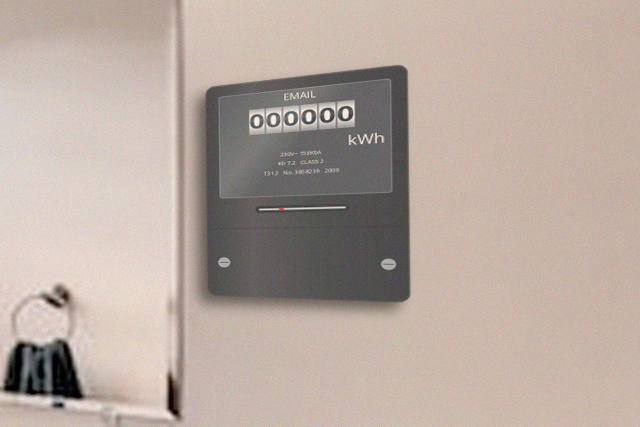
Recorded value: kWh 0
